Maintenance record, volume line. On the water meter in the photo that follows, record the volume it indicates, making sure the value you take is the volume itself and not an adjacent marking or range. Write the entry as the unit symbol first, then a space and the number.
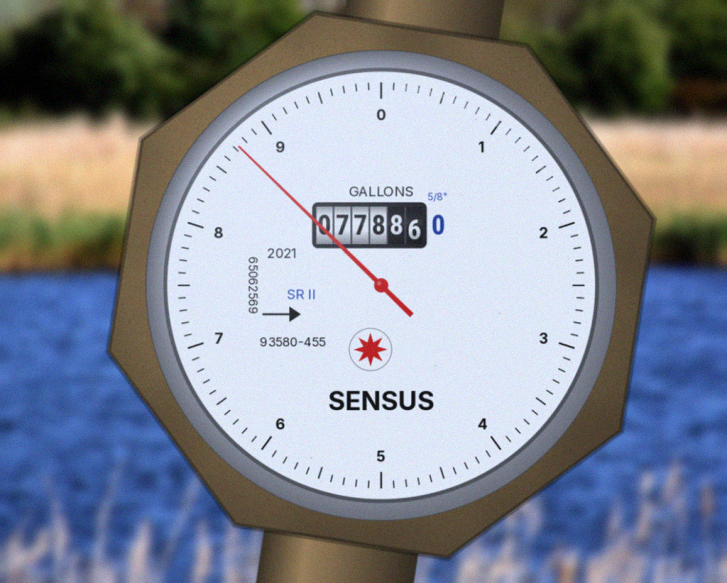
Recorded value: gal 778858.7
